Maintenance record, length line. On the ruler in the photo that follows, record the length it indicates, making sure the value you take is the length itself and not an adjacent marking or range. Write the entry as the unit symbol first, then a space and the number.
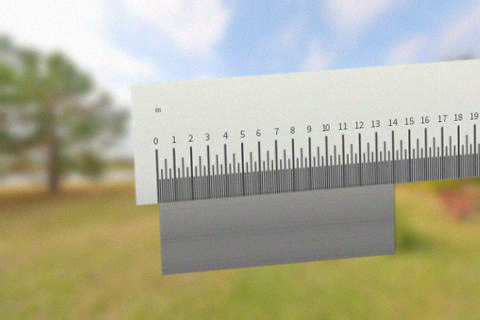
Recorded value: in 14
